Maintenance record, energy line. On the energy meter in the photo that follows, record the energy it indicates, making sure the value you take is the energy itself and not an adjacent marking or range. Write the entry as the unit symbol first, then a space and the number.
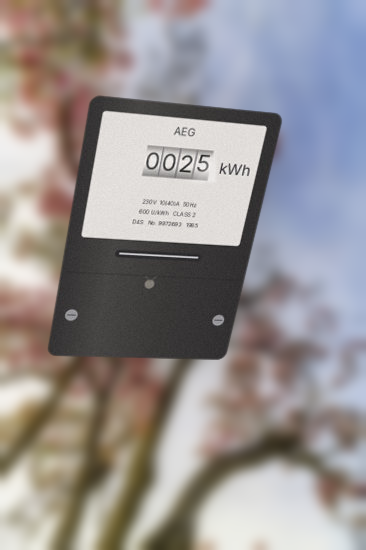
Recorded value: kWh 25
